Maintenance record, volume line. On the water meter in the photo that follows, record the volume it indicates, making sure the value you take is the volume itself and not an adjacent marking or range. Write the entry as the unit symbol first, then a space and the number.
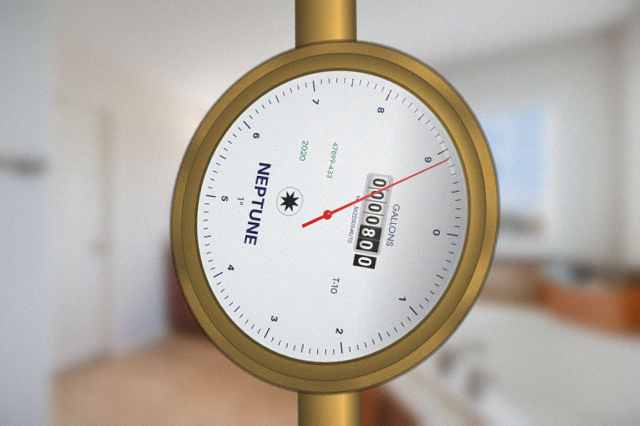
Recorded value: gal 799.1
